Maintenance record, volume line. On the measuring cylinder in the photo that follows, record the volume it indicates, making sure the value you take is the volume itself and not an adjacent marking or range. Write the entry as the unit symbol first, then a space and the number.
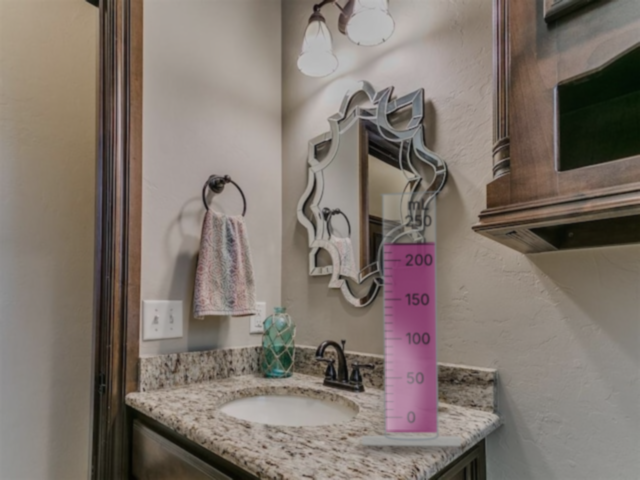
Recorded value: mL 220
